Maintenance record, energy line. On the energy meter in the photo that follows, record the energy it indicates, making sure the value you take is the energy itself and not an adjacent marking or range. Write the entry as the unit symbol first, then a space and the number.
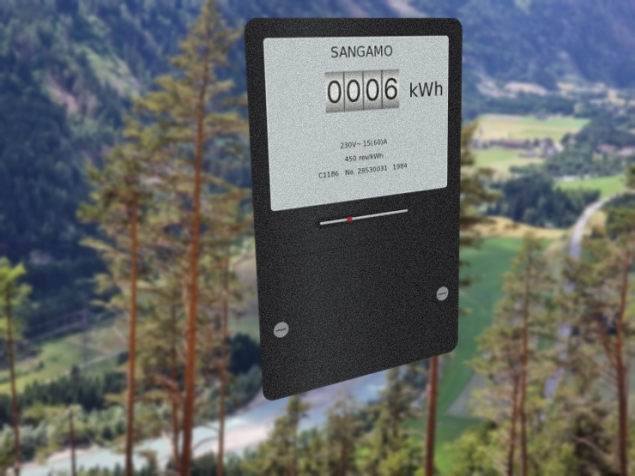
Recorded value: kWh 6
